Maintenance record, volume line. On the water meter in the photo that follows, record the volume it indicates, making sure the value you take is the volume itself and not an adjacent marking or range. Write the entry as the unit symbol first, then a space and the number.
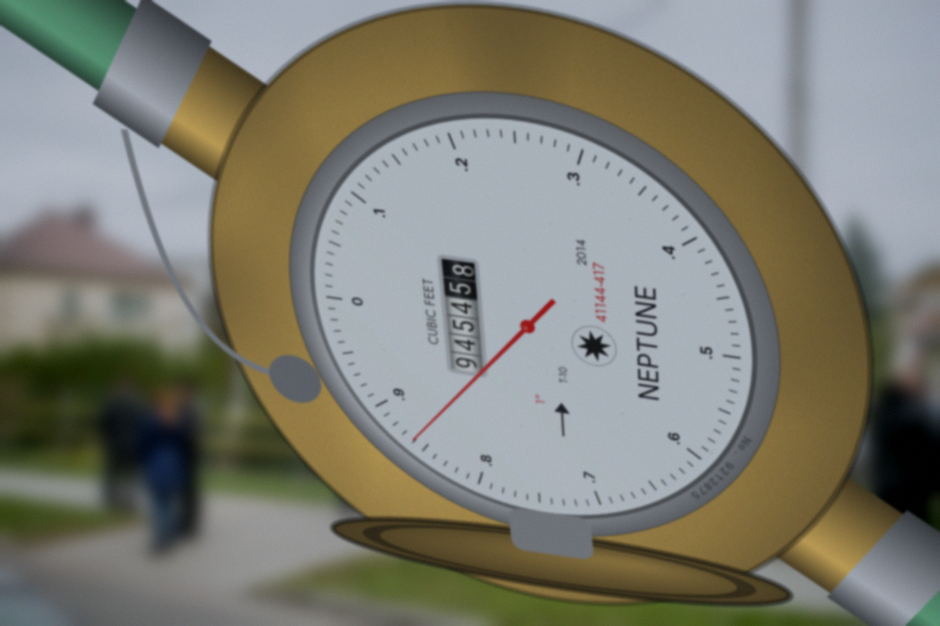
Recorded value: ft³ 945457.86
